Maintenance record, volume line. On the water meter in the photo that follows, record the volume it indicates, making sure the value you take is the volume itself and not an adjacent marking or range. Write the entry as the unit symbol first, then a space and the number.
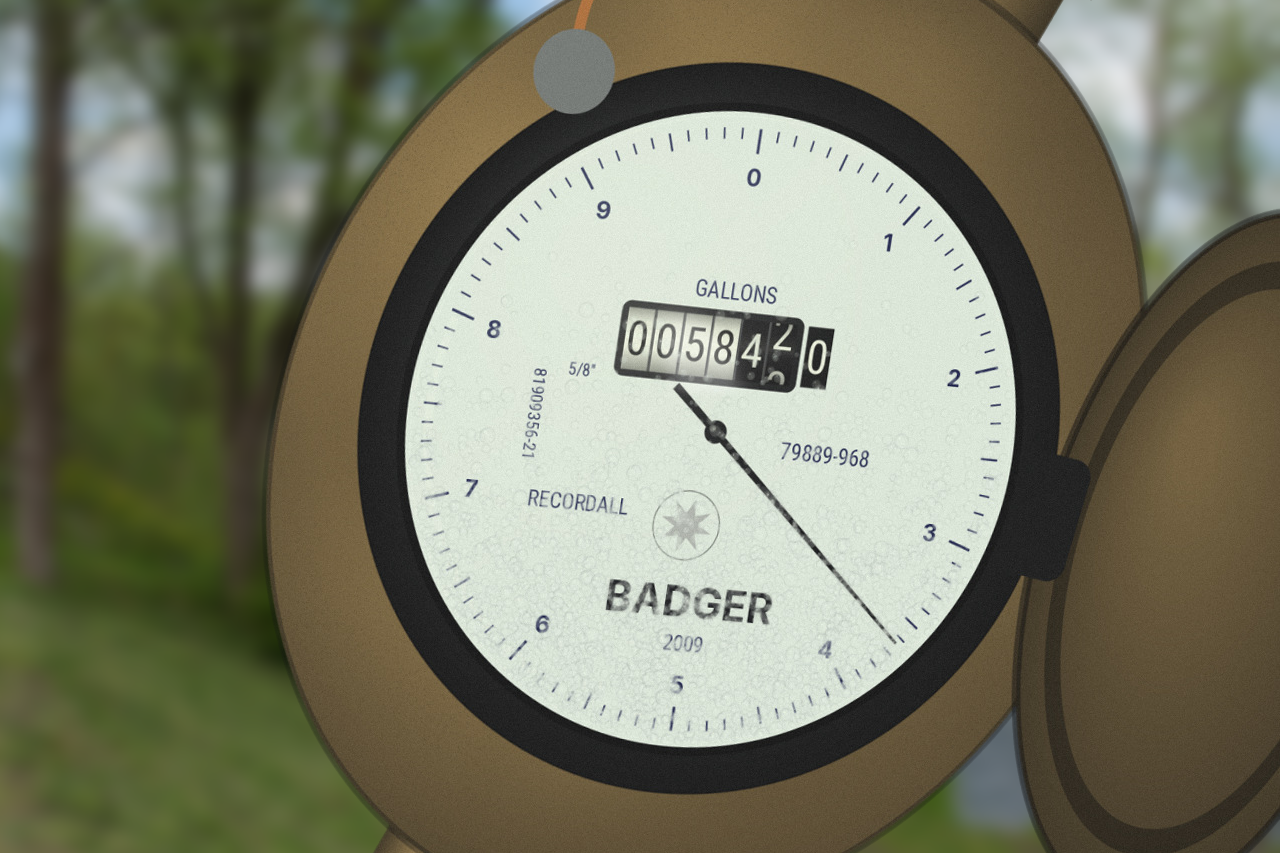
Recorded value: gal 58423.6
